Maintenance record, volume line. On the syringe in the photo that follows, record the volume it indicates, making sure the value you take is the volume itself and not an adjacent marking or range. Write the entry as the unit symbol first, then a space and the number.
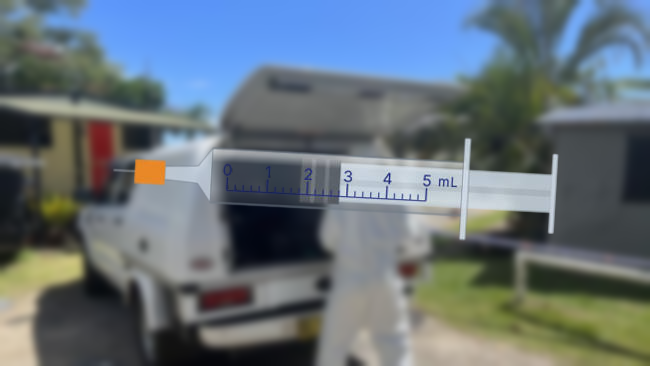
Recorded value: mL 1.8
